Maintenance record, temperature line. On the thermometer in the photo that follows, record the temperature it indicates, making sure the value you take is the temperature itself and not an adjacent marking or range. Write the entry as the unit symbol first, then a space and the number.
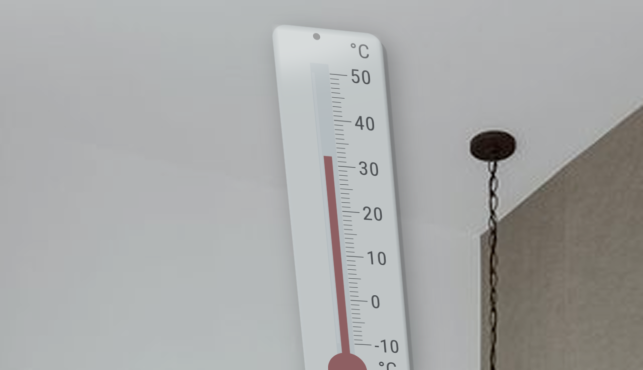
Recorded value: °C 32
